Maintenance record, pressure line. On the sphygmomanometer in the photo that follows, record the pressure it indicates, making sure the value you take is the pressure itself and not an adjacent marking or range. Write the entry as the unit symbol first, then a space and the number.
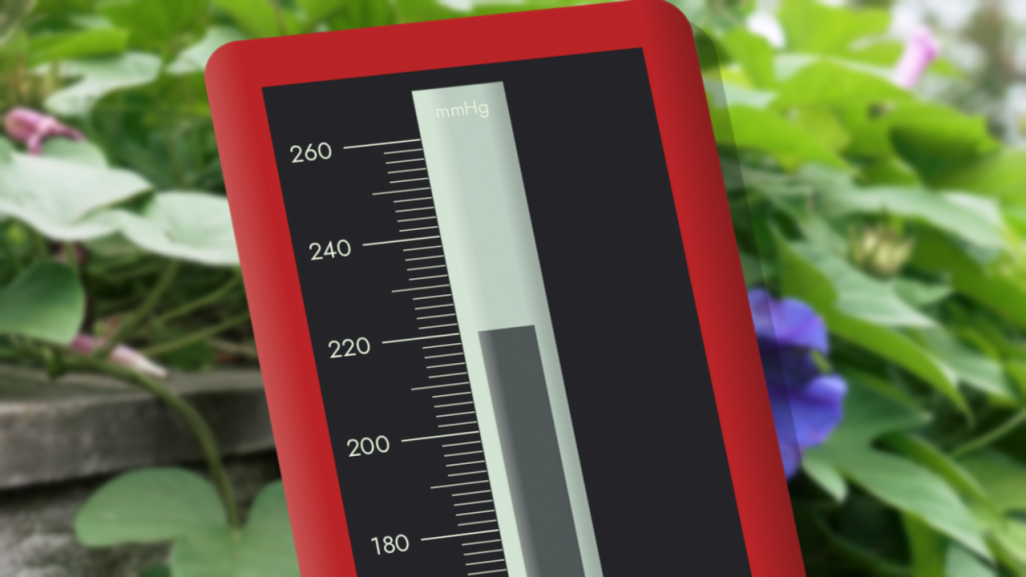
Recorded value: mmHg 220
